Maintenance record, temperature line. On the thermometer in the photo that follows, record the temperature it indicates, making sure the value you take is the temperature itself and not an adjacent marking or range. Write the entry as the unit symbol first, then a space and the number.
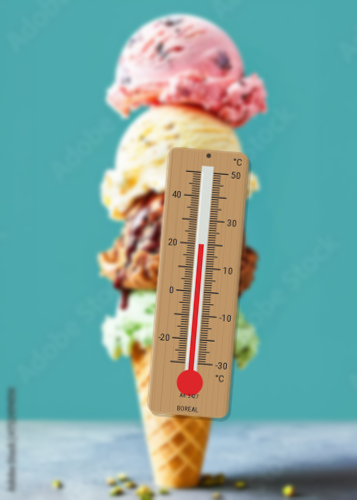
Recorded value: °C 20
